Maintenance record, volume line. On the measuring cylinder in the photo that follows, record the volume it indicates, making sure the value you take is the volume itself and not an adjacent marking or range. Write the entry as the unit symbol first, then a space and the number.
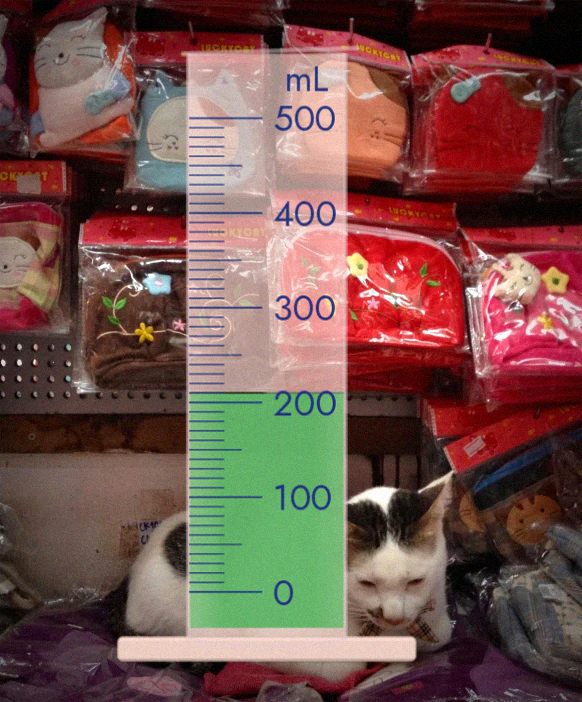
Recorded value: mL 210
